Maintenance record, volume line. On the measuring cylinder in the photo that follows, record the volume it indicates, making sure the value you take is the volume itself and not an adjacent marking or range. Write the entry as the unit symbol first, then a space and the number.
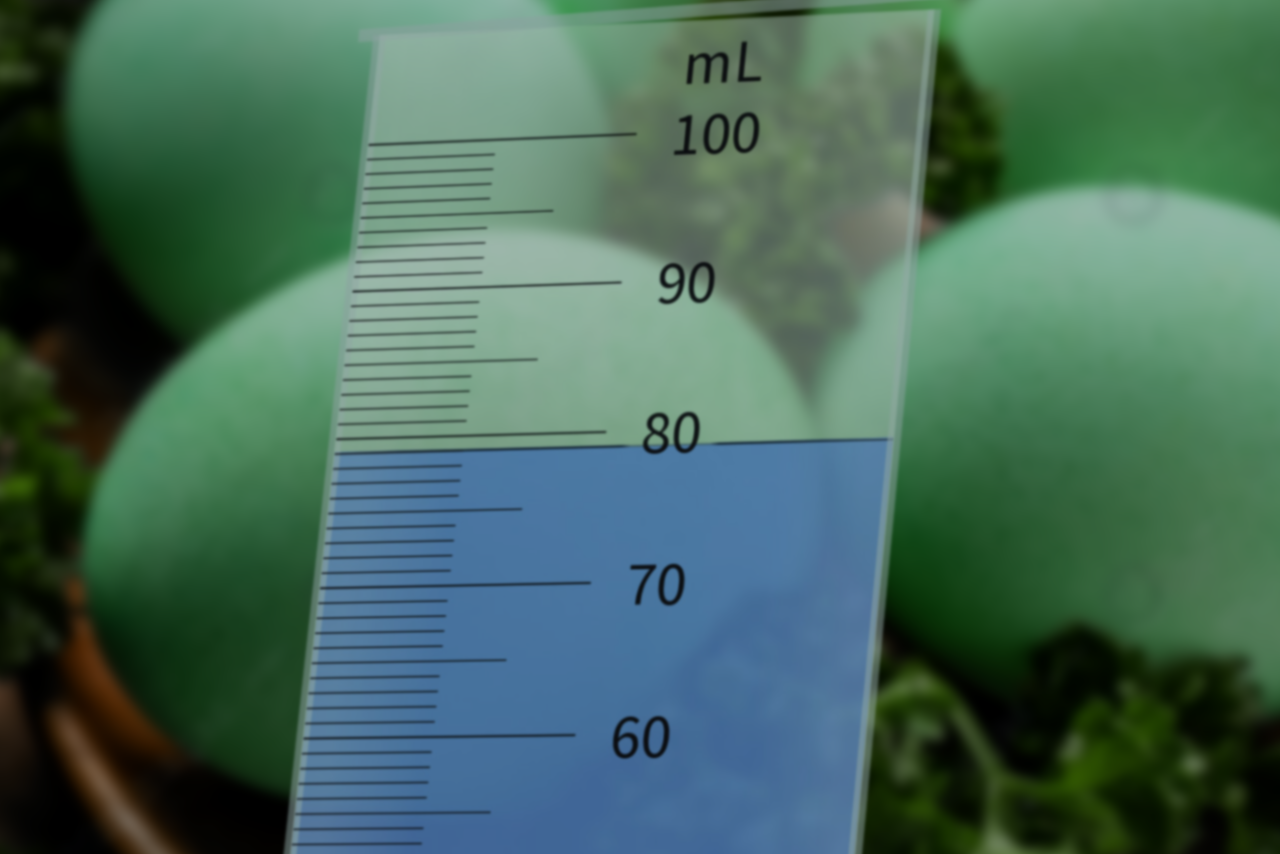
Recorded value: mL 79
